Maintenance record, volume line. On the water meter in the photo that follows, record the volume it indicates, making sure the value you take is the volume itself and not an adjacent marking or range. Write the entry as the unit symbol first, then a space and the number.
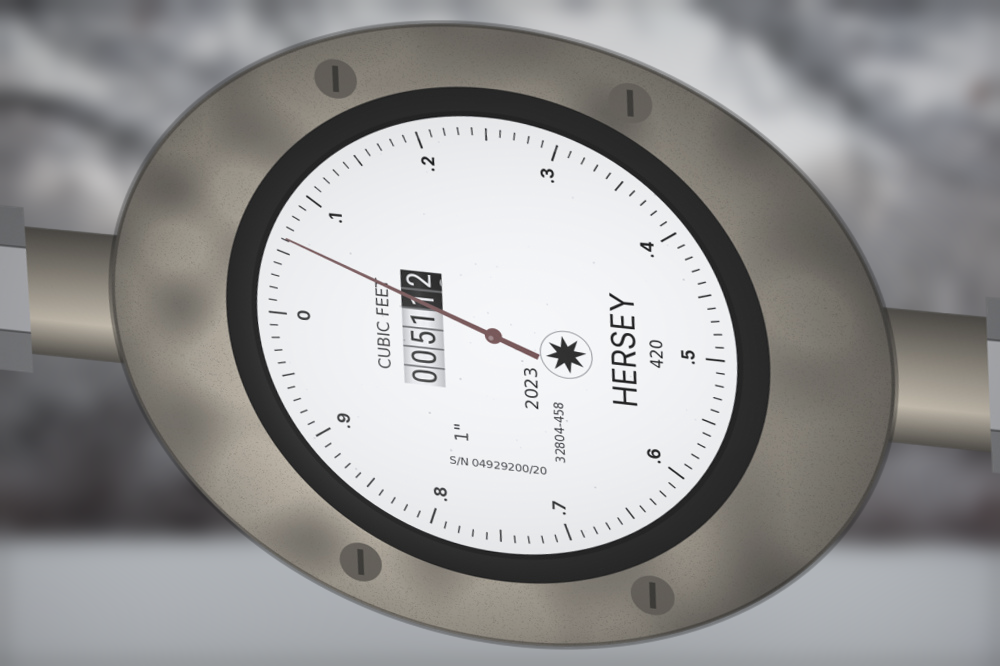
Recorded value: ft³ 5112.06
